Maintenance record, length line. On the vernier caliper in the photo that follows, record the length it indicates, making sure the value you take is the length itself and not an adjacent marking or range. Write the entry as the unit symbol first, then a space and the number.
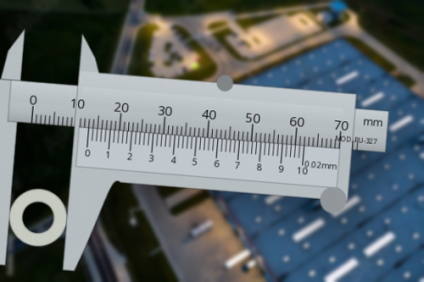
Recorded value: mm 13.0
